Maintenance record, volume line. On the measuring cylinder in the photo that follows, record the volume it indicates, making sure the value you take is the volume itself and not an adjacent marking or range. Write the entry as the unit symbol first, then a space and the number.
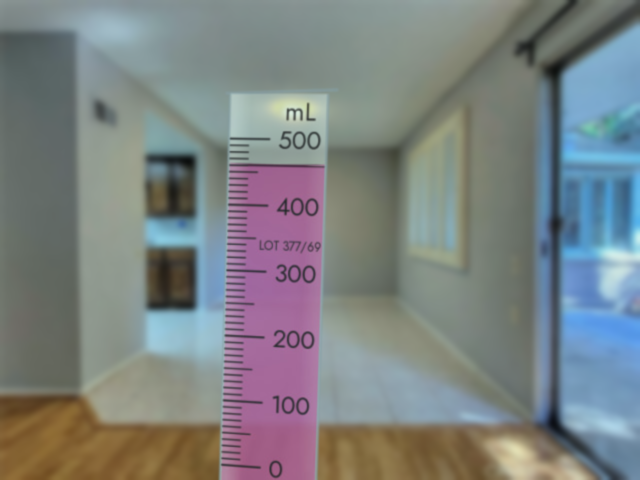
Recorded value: mL 460
